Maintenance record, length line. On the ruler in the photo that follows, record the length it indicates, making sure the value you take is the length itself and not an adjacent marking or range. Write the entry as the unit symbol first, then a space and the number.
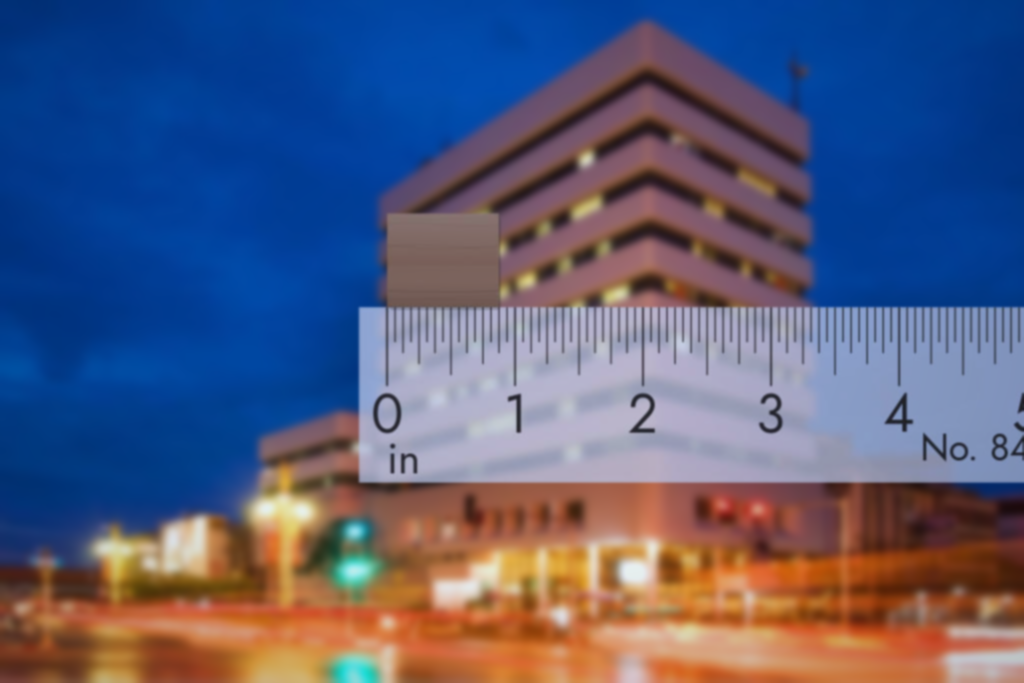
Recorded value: in 0.875
